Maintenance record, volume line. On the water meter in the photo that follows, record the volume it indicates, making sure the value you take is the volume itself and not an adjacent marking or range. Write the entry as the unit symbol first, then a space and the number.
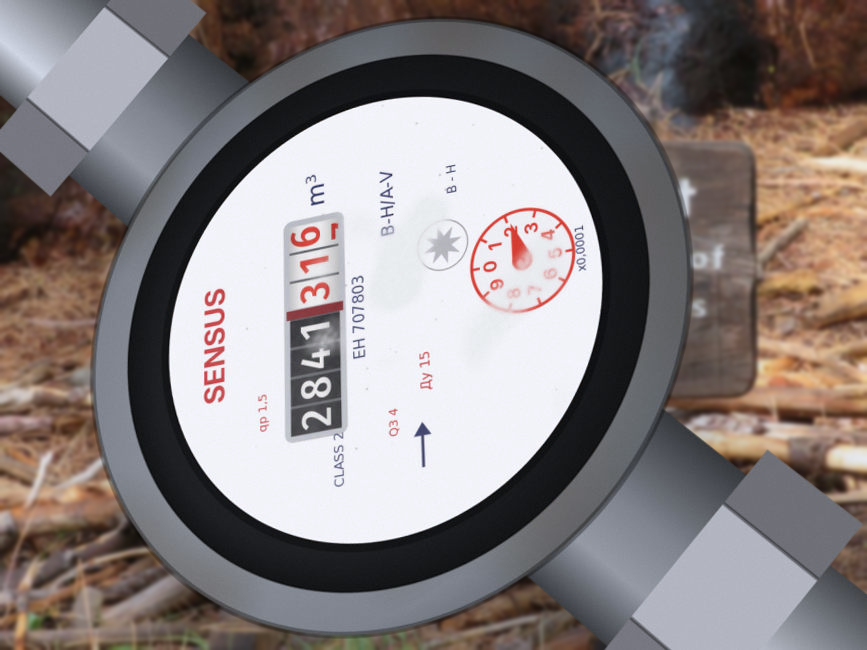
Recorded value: m³ 2841.3162
